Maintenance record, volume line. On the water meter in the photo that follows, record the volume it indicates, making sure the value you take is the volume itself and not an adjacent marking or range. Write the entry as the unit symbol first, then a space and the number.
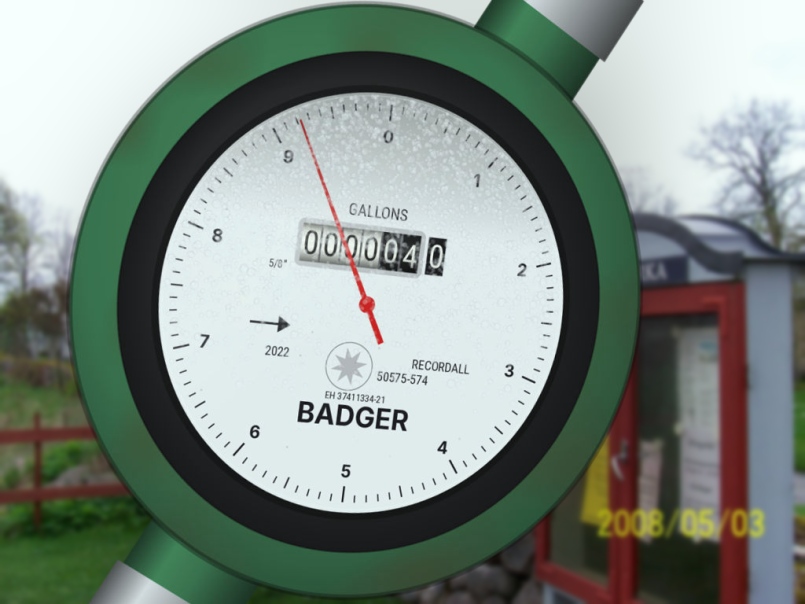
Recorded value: gal 39.2
